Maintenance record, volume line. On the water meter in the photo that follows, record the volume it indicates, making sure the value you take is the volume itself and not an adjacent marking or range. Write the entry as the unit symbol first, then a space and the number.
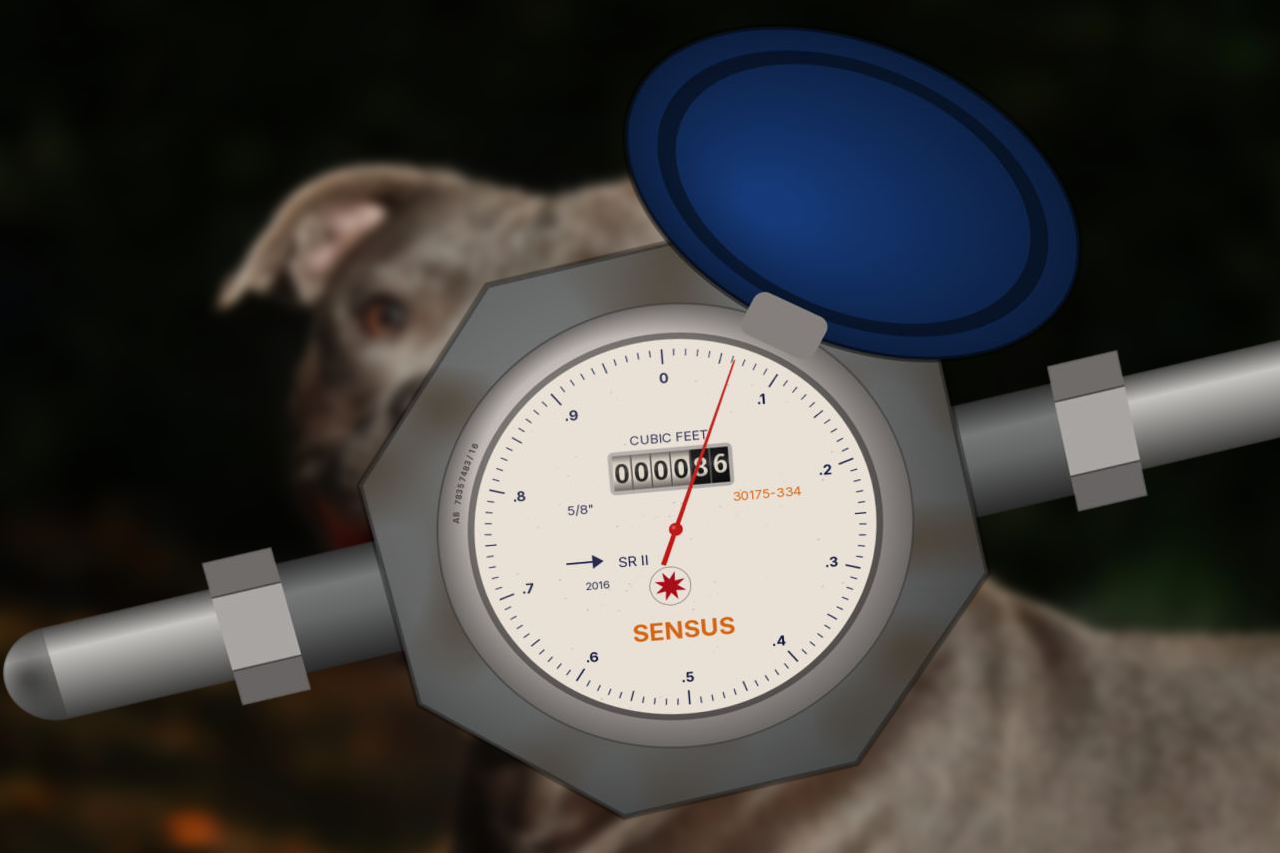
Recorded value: ft³ 86.06
